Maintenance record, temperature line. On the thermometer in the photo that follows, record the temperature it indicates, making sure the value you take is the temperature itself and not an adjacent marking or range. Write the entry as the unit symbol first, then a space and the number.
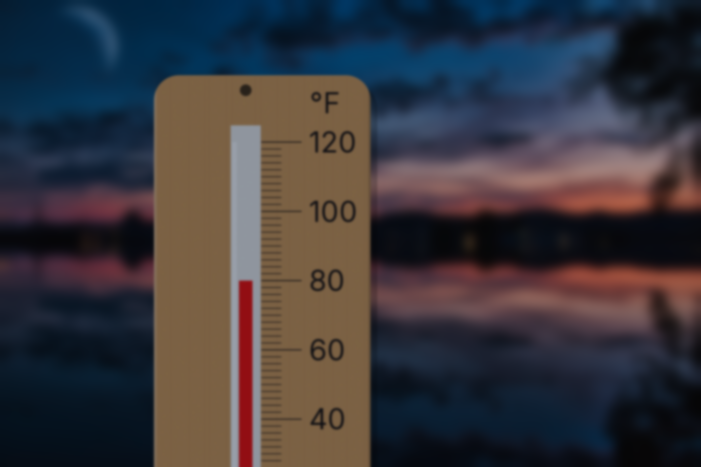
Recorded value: °F 80
